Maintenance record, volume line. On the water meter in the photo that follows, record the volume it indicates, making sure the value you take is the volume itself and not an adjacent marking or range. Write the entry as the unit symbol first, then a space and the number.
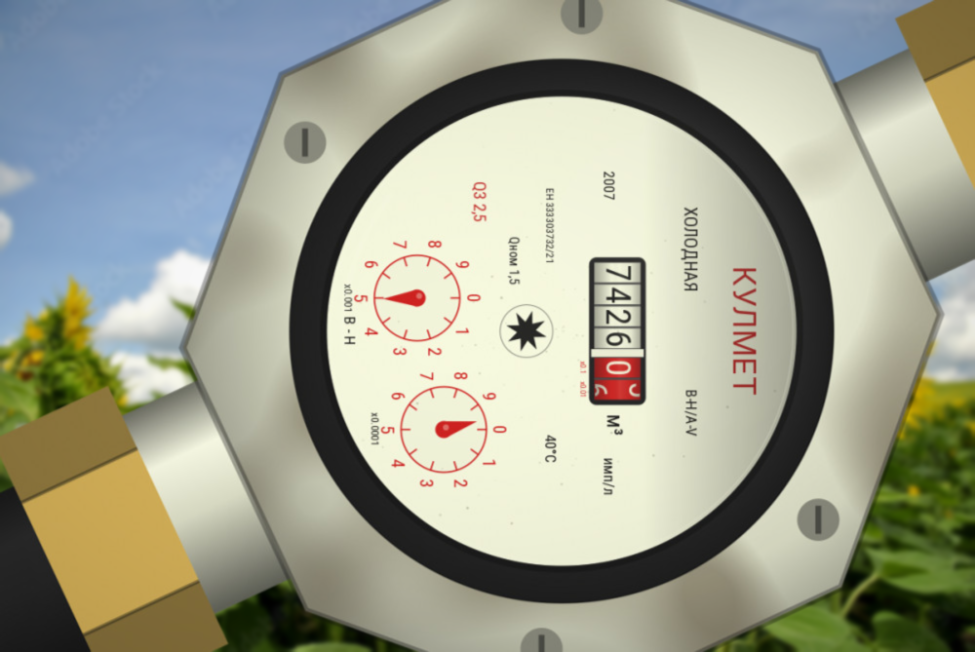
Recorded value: m³ 7426.0549
